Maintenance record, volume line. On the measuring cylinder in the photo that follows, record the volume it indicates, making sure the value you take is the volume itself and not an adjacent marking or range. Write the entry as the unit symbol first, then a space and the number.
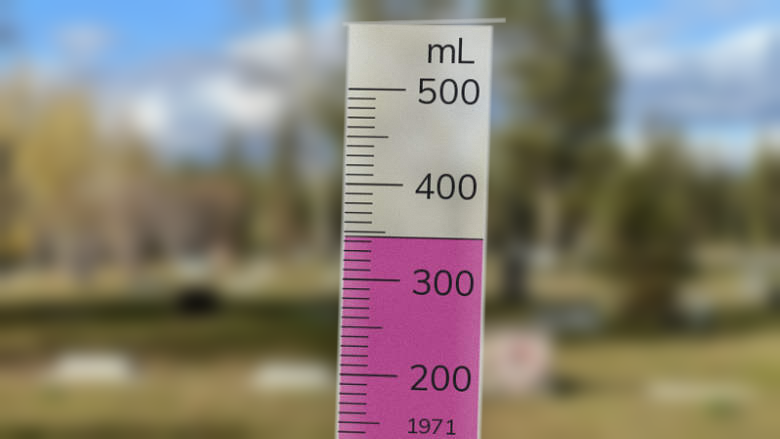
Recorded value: mL 345
